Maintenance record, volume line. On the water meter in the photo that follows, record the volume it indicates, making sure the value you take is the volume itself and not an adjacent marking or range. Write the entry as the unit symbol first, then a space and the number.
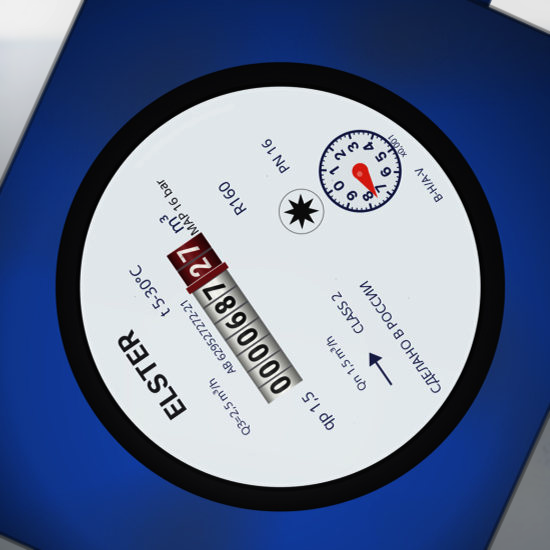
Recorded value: m³ 687.277
